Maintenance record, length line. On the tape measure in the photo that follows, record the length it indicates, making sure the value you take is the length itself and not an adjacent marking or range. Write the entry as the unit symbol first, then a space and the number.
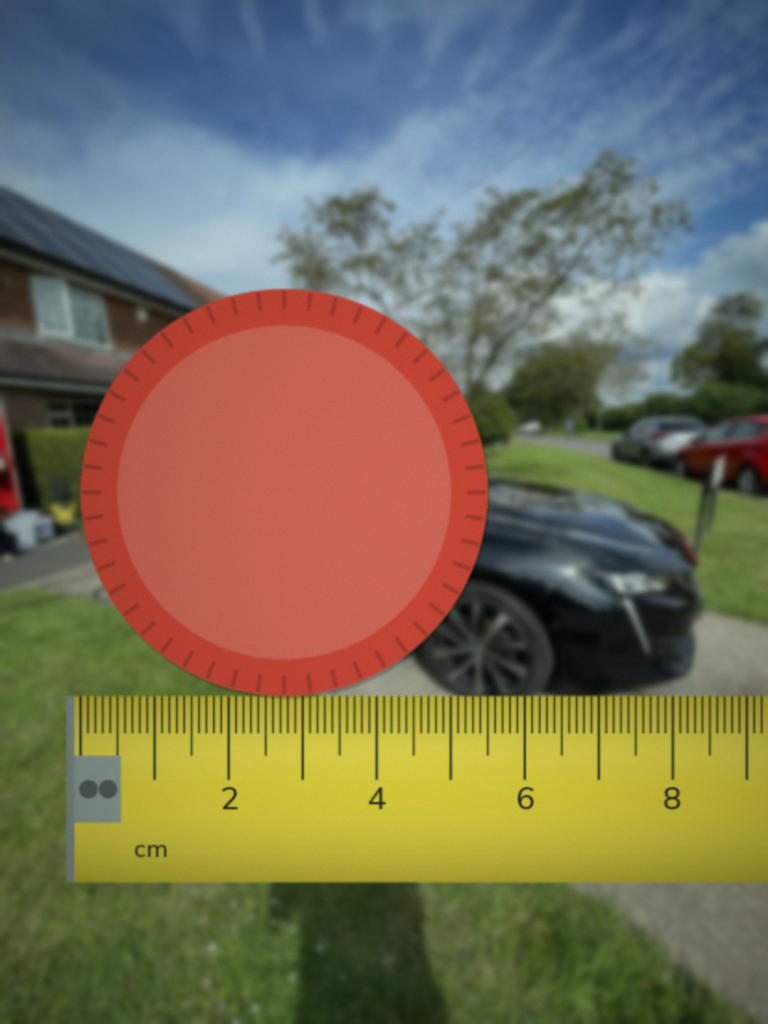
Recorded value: cm 5.5
